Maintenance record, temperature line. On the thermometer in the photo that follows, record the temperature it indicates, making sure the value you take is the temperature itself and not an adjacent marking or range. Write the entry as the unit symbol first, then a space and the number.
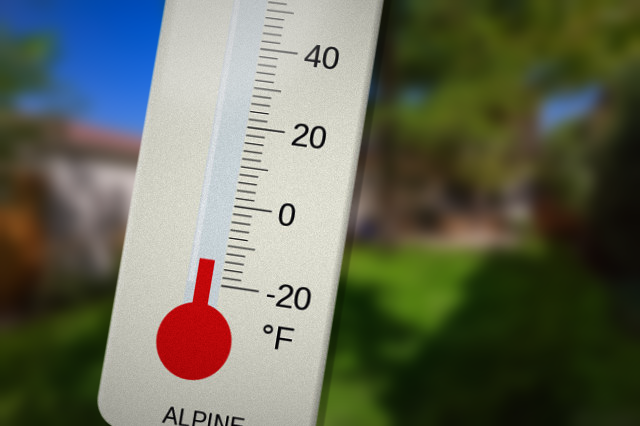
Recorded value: °F -14
